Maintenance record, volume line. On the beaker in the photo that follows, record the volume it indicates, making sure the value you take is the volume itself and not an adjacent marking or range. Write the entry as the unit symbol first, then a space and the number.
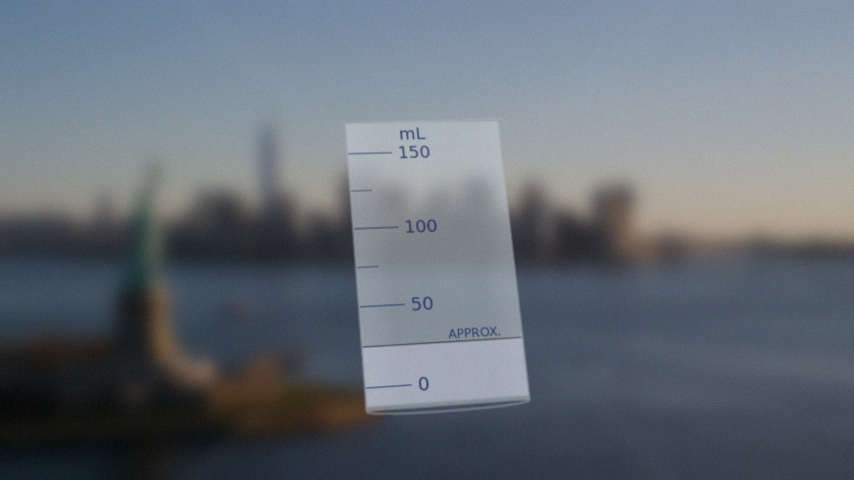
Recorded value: mL 25
